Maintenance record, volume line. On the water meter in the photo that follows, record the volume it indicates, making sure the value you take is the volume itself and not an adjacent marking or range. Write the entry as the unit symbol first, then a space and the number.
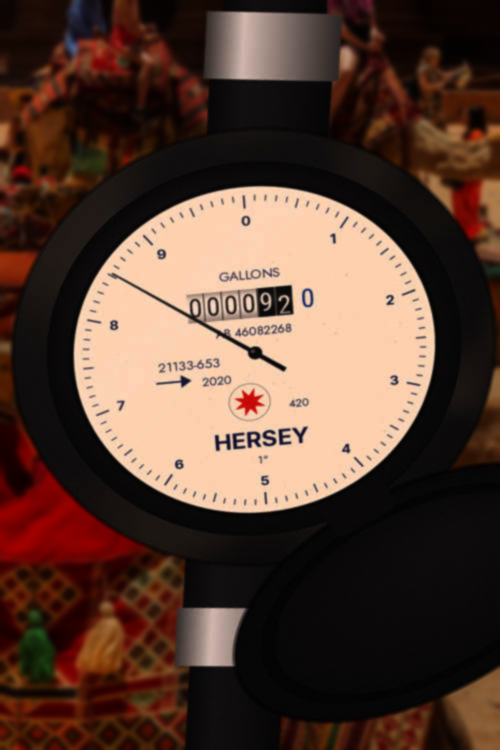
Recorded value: gal 918.5
